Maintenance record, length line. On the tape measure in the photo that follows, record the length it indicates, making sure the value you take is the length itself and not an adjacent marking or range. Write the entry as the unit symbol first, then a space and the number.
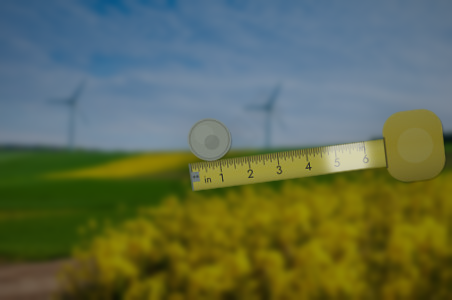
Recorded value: in 1.5
